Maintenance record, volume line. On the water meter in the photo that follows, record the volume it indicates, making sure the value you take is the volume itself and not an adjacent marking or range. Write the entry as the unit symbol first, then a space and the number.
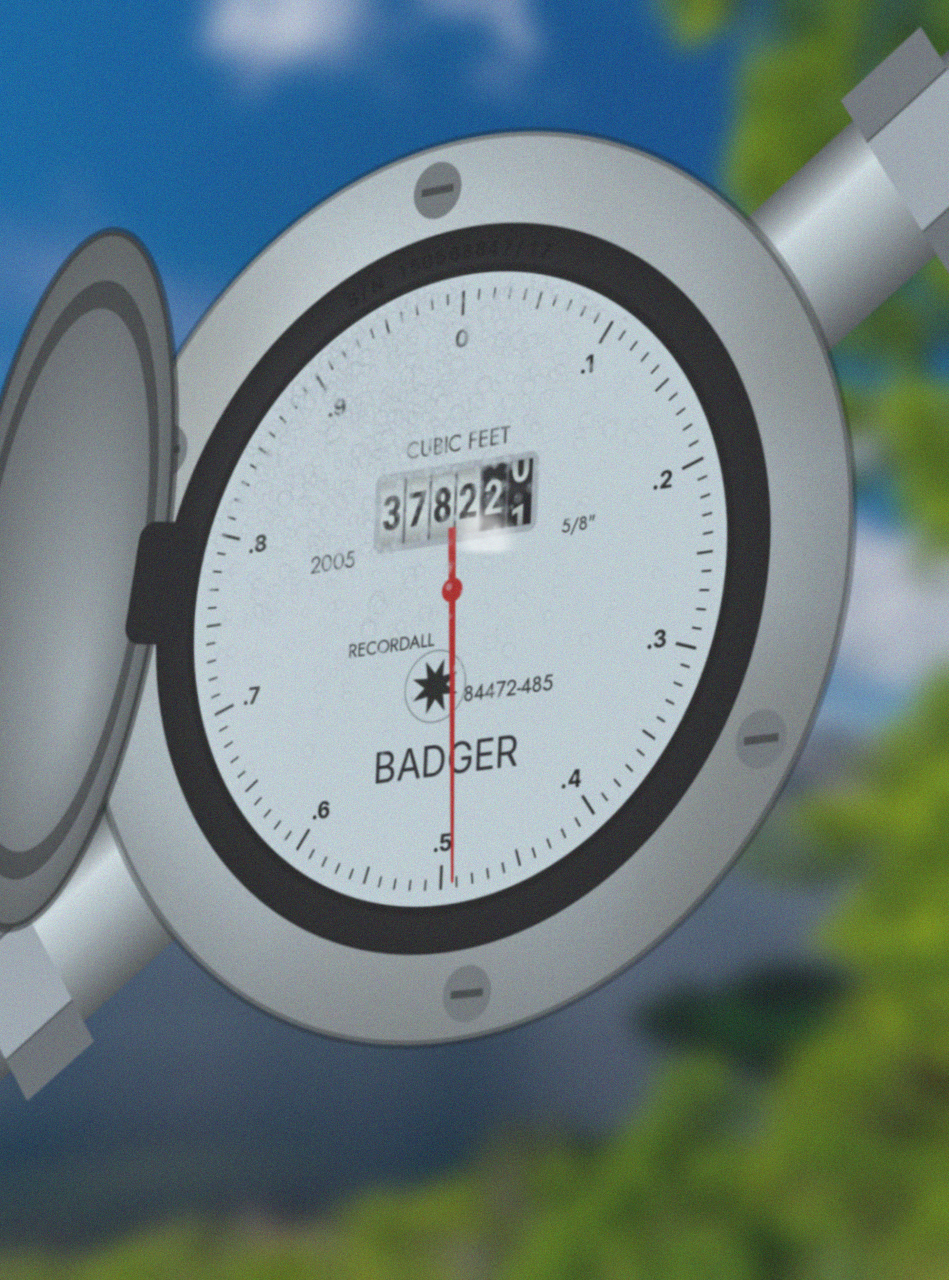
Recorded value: ft³ 378220.49
